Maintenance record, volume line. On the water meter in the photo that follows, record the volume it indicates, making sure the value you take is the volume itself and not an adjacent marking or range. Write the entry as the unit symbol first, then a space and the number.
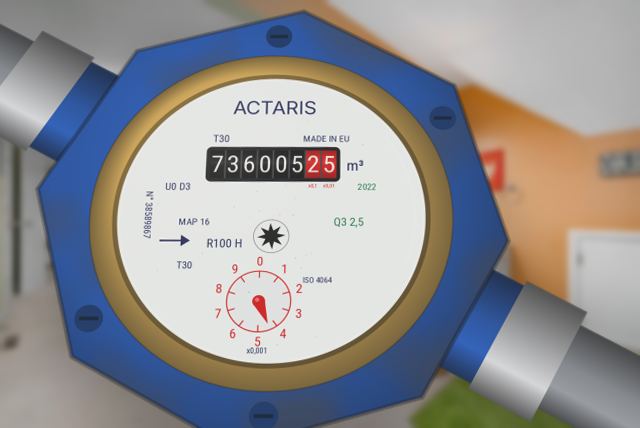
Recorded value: m³ 736005.254
